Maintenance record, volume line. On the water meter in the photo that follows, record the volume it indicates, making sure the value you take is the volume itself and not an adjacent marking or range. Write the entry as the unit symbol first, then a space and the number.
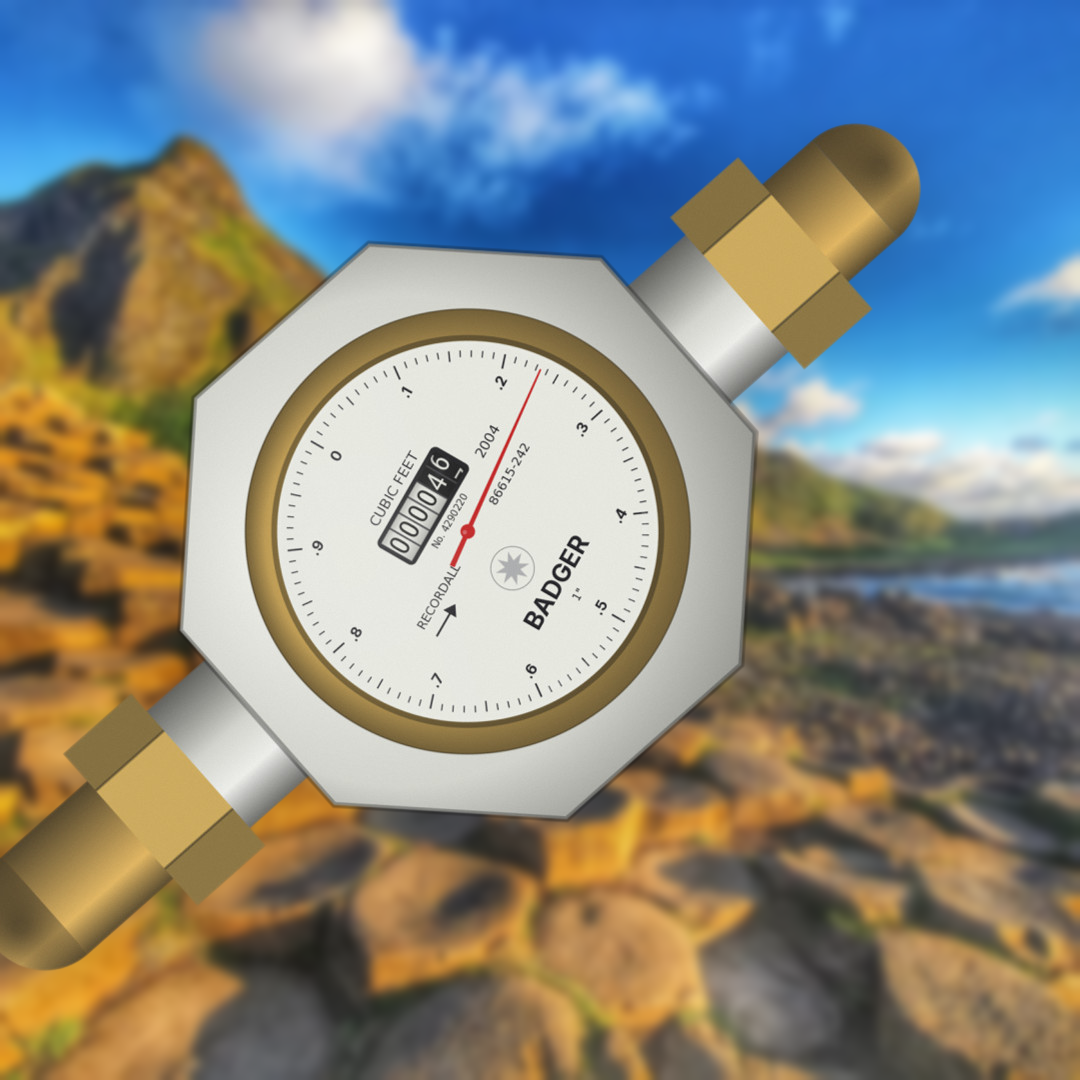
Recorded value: ft³ 46.23
